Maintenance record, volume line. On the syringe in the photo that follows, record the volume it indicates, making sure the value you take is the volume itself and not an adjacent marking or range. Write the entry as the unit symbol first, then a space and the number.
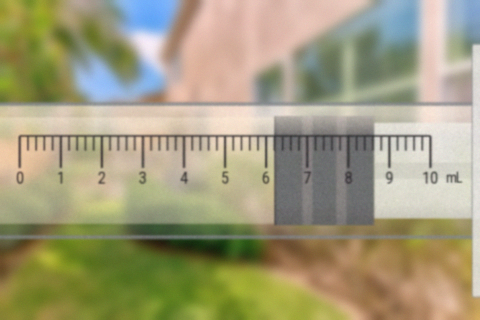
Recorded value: mL 6.2
